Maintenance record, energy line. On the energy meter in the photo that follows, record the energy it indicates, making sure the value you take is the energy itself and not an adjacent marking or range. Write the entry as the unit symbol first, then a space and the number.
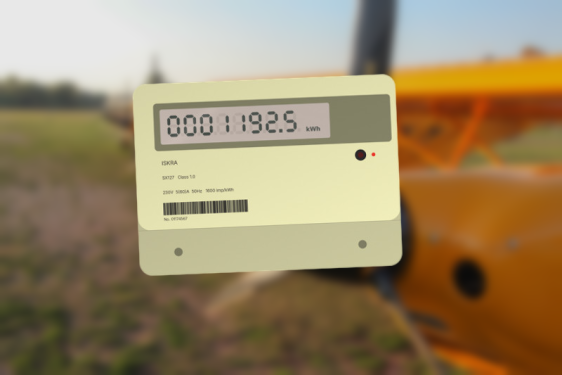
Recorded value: kWh 1192.5
